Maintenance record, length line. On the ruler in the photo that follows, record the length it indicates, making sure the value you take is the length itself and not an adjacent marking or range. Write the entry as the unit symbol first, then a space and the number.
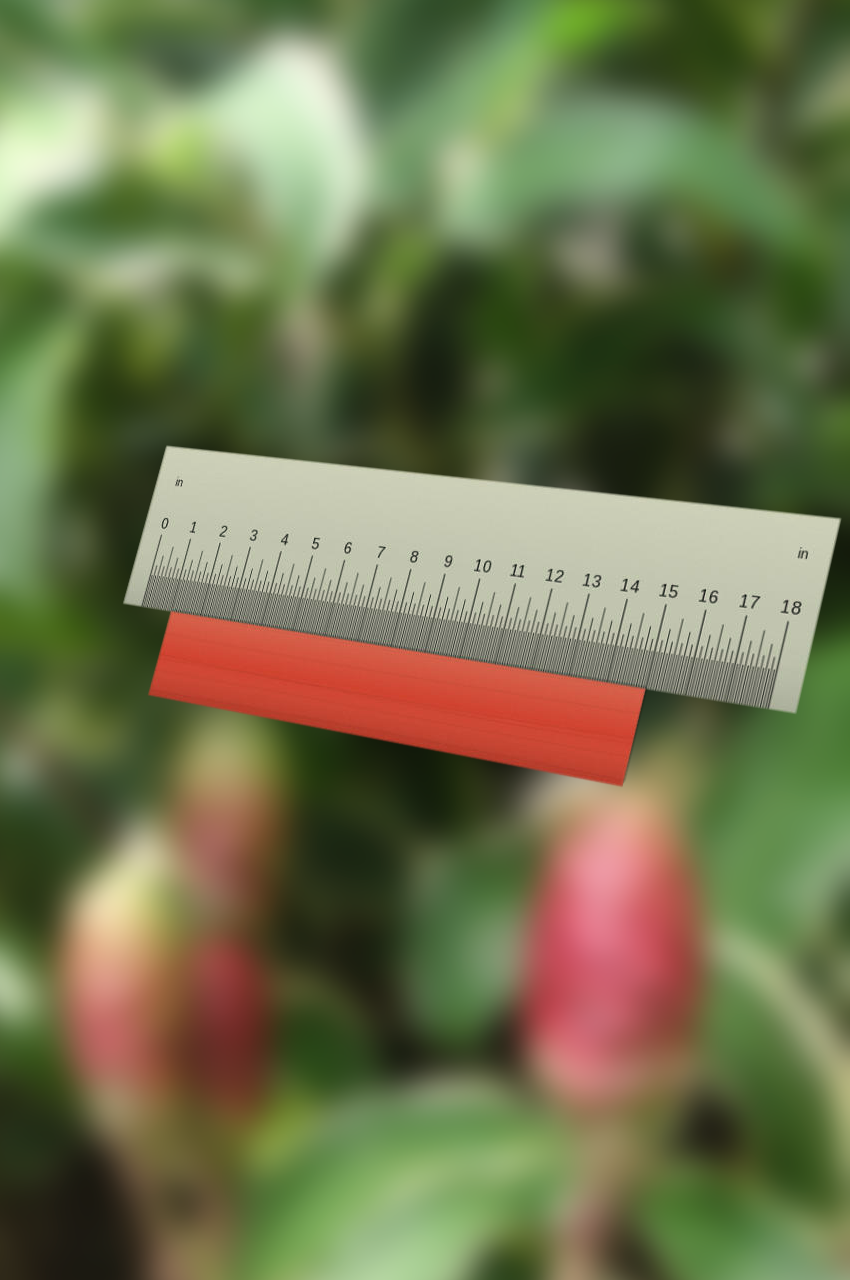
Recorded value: in 14
